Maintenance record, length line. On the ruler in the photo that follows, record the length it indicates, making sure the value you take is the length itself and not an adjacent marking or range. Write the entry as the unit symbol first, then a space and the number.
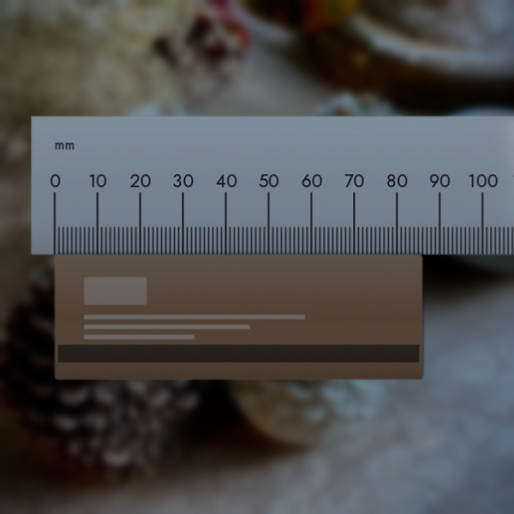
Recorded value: mm 86
